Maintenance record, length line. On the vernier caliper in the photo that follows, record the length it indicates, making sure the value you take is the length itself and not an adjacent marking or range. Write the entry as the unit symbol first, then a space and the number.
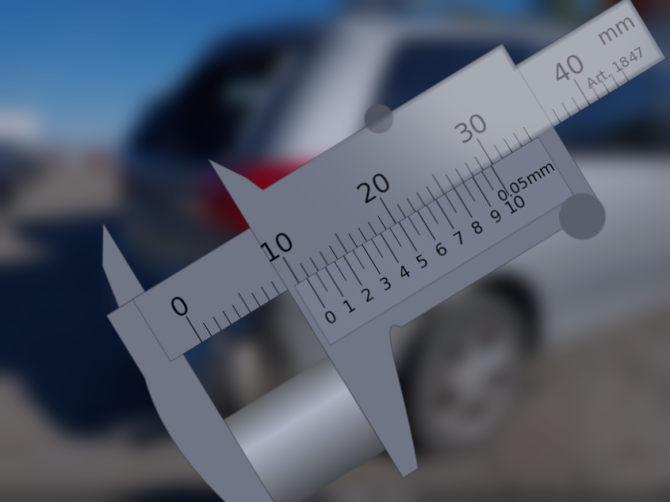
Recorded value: mm 10.8
